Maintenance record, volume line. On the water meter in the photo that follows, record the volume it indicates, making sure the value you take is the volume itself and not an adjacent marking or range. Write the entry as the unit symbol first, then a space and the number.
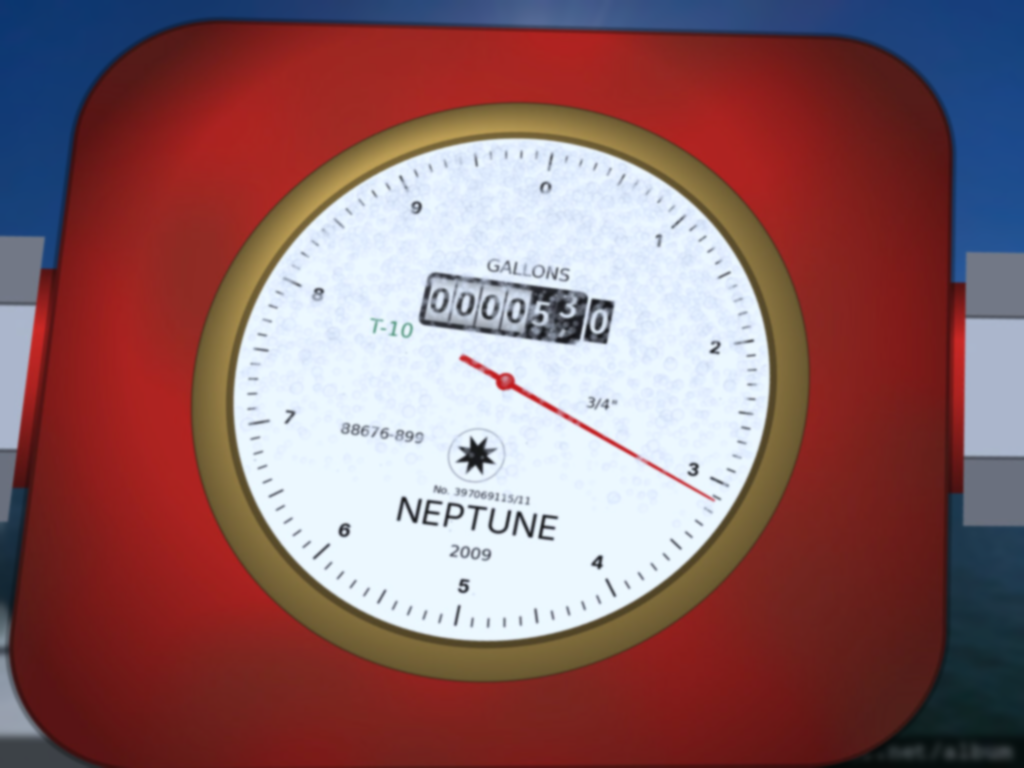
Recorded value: gal 533.1
